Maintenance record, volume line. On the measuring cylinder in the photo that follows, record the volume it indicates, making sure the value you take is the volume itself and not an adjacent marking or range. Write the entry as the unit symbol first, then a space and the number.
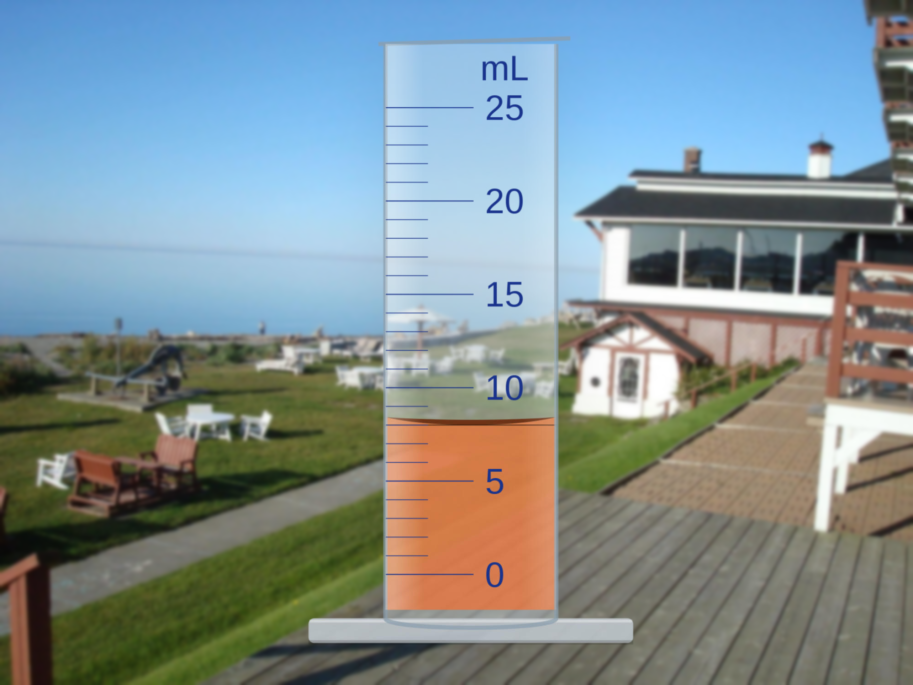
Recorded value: mL 8
